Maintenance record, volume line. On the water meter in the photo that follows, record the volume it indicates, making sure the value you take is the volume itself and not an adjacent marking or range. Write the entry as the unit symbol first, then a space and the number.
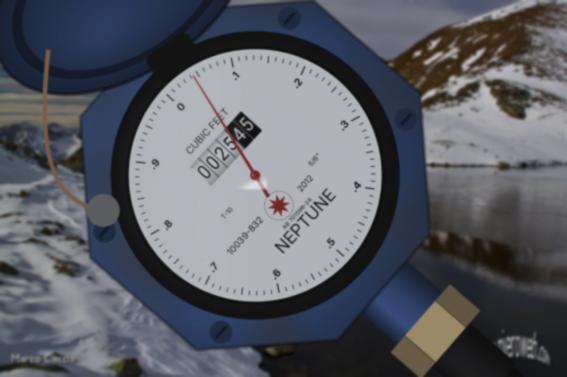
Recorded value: ft³ 2545.04
